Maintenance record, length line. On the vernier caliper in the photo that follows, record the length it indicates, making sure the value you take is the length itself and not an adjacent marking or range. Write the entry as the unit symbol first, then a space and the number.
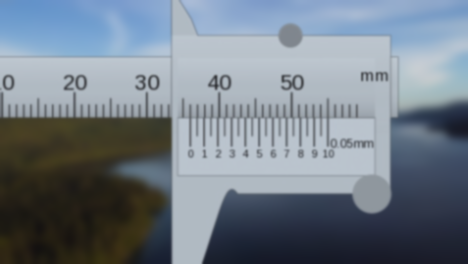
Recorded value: mm 36.0
